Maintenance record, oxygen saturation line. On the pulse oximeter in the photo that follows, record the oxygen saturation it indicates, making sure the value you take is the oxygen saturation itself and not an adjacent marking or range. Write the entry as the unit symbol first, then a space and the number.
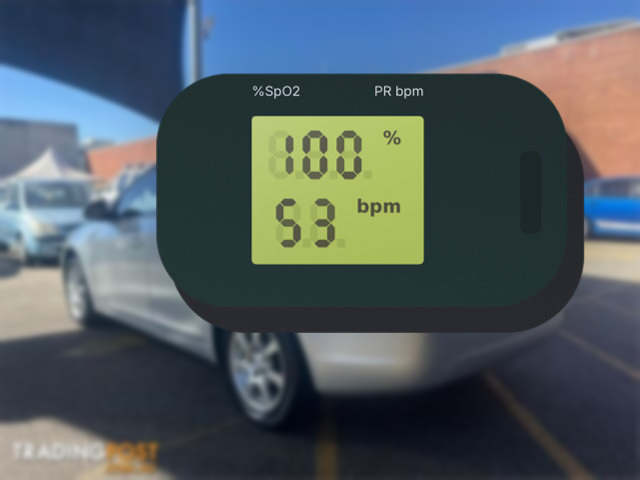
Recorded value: % 100
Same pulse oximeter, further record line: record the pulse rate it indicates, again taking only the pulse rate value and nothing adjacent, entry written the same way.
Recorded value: bpm 53
